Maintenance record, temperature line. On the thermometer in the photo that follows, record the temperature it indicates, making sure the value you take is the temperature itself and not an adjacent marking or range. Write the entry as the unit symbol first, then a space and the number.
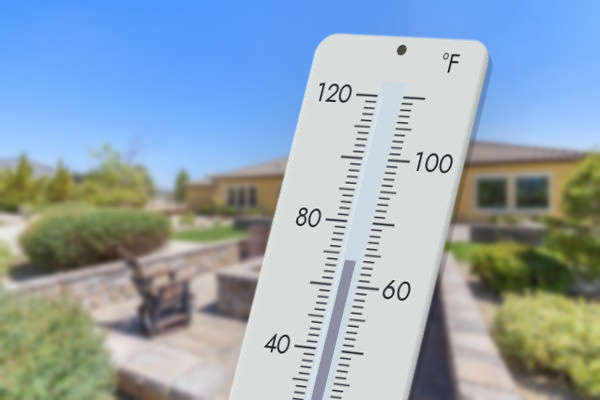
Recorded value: °F 68
